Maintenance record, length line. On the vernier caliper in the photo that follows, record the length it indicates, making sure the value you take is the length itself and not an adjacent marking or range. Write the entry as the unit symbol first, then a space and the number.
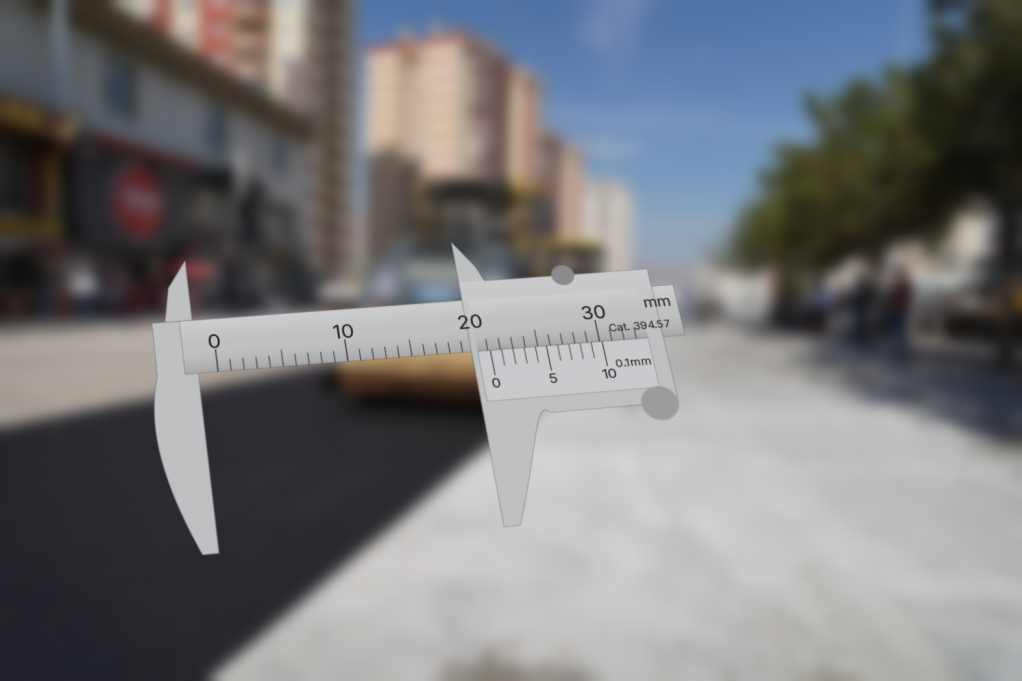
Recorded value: mm 21.2
